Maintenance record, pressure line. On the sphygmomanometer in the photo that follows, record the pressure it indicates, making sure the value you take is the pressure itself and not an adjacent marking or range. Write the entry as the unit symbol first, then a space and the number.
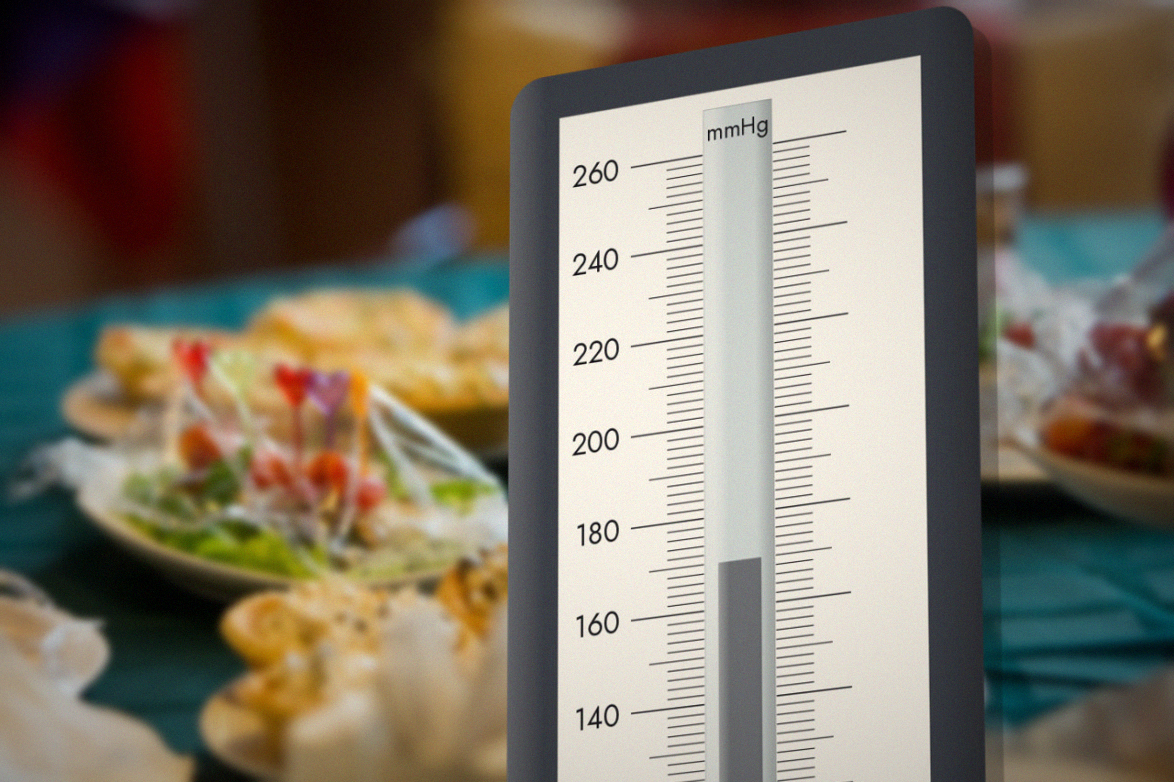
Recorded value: mmHg 170
